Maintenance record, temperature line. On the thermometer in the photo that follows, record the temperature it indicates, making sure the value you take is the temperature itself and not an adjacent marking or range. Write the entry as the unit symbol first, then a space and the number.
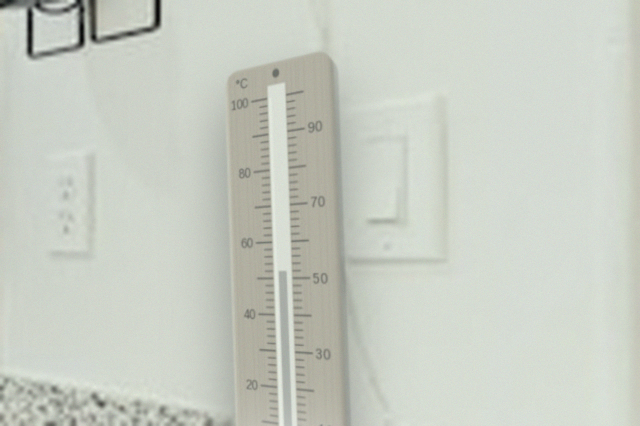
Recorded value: °C 52
